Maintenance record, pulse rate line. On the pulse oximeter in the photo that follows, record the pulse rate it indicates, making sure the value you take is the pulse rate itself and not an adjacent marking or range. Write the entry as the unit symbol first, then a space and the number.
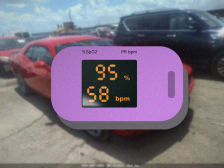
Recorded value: bpm 58
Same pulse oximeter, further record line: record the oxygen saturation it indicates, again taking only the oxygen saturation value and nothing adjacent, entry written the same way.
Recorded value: % 95
